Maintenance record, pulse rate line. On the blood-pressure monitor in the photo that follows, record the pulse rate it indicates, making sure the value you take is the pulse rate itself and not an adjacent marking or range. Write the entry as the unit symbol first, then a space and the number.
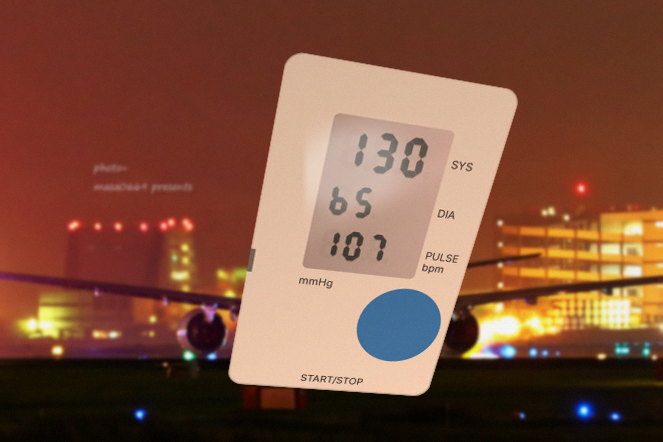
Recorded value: bpm 107
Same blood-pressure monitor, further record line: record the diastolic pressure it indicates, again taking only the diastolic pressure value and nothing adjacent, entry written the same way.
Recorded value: mmHg 65
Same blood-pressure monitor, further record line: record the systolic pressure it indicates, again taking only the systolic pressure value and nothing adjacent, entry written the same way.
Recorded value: mmHg 130
